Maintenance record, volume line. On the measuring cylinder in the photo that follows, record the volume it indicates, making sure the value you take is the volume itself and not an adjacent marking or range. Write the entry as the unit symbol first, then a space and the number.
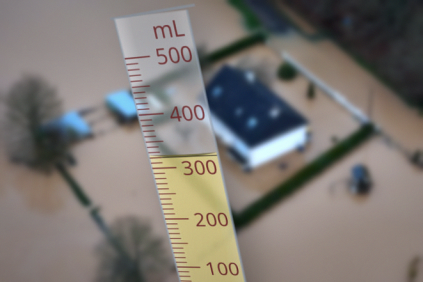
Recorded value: mL 320
